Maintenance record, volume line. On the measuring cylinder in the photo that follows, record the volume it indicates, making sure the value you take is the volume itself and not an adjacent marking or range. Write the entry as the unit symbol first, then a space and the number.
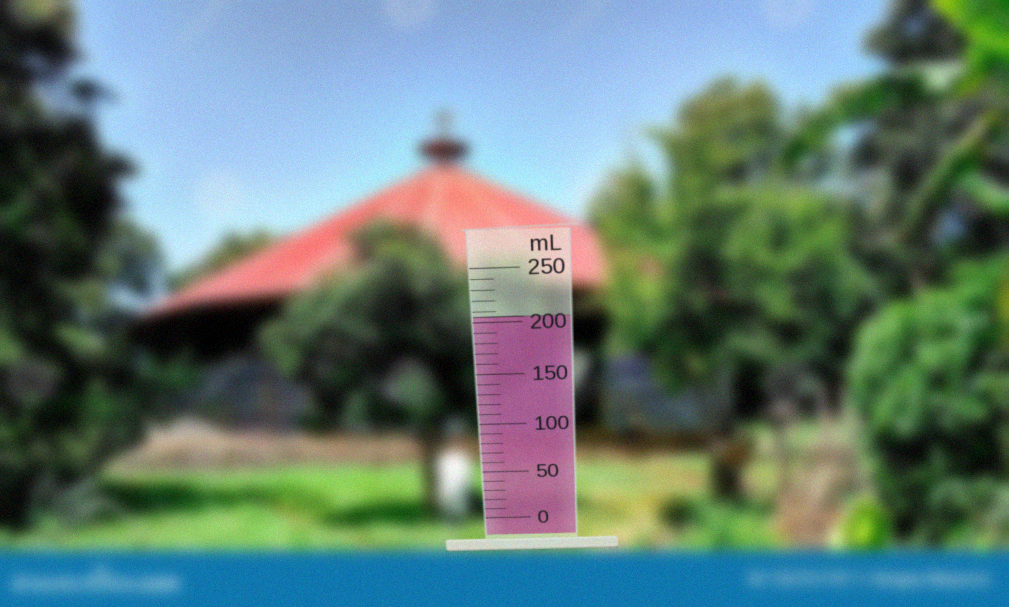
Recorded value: mL 205
